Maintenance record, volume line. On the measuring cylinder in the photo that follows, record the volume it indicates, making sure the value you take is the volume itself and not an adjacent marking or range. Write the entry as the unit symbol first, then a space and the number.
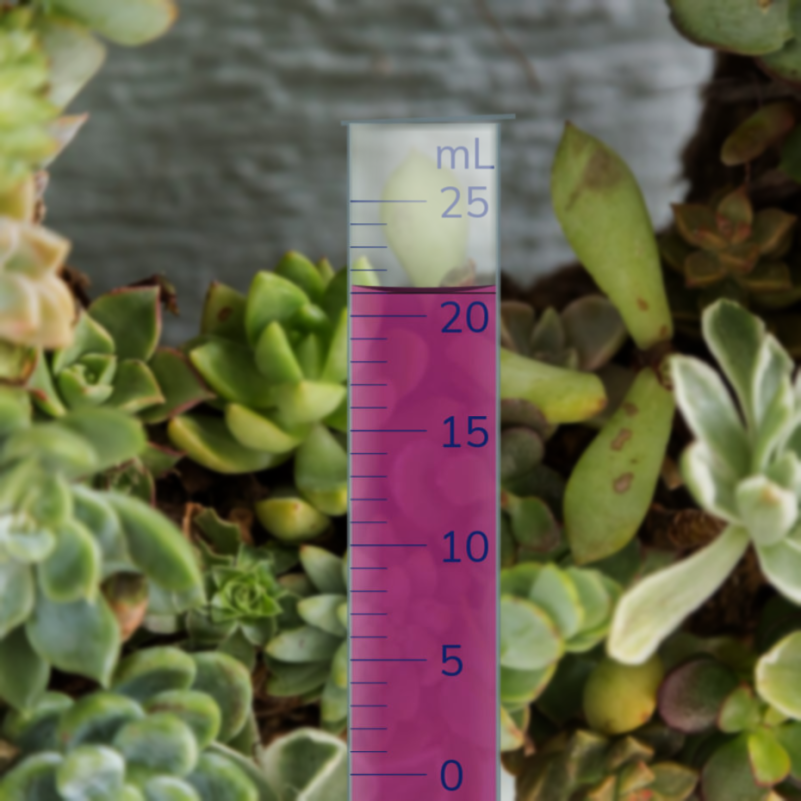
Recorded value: mL 21
